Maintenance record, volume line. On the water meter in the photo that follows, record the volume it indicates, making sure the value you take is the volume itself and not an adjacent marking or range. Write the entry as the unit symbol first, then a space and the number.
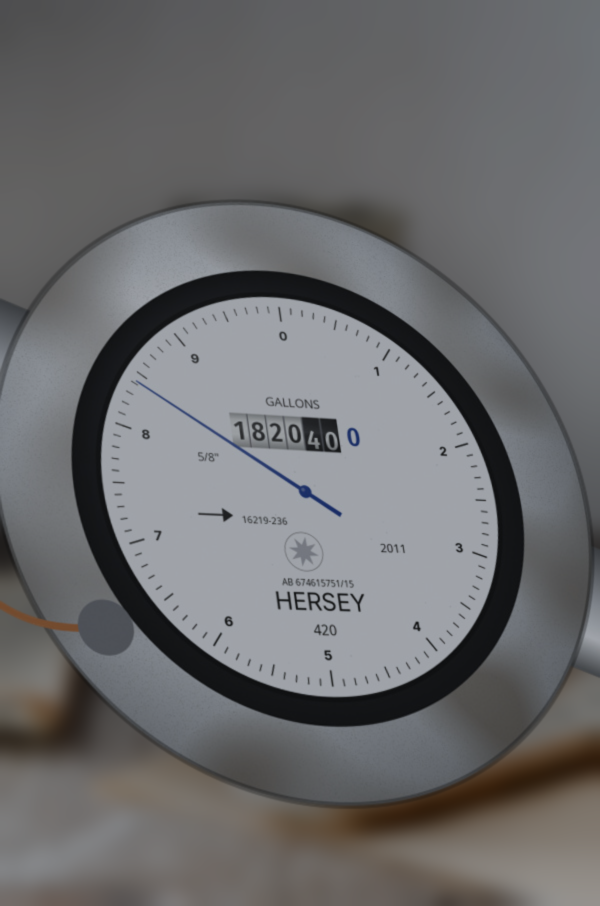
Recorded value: gal 1820398.4
